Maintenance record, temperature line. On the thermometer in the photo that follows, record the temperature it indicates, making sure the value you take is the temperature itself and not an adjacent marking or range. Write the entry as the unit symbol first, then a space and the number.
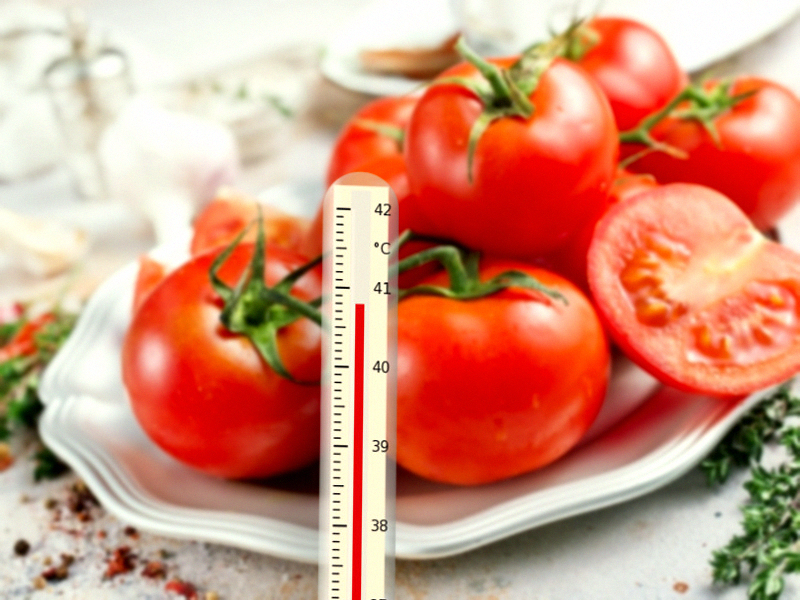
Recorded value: °C 40.8
